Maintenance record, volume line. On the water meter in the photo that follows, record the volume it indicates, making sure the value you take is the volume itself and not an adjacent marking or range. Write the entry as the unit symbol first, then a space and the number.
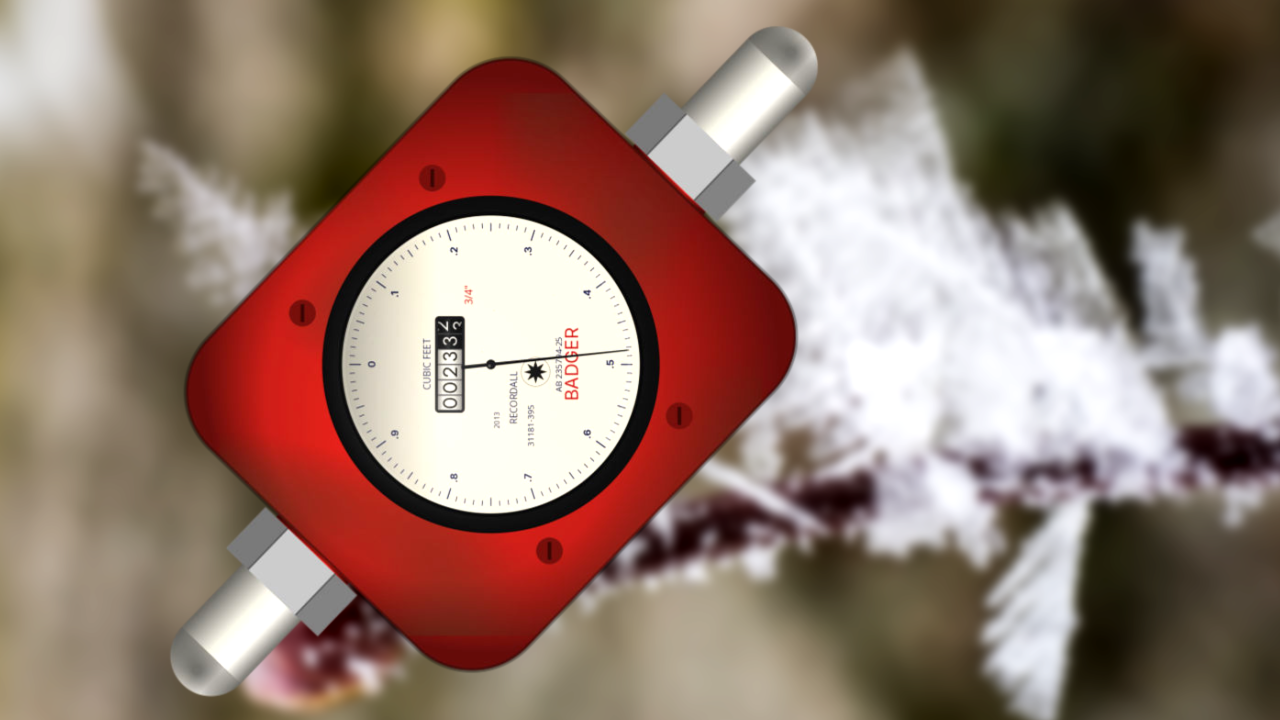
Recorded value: ft³ 2332.48
